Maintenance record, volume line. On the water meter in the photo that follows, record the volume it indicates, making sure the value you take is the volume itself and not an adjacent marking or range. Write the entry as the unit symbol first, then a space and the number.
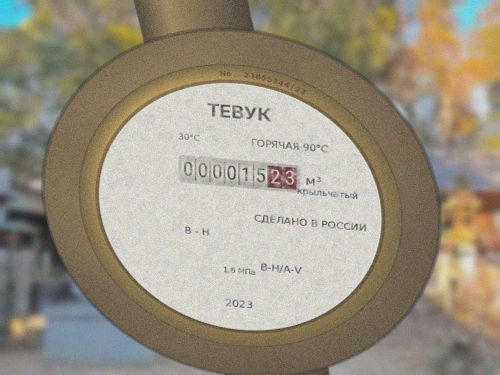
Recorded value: m³ 15.23
